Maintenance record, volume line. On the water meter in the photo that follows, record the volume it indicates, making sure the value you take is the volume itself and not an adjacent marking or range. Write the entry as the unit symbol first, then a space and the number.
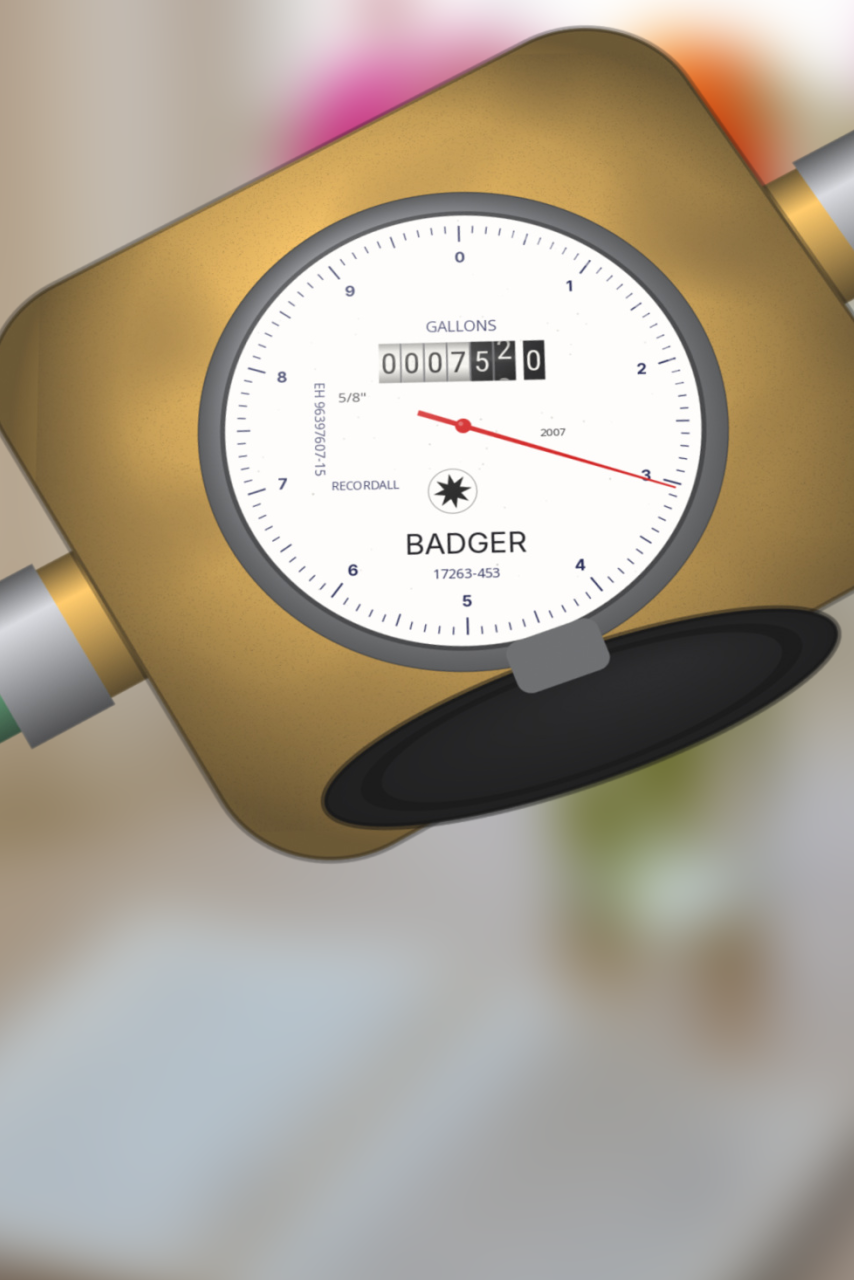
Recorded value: gal 7523.0
